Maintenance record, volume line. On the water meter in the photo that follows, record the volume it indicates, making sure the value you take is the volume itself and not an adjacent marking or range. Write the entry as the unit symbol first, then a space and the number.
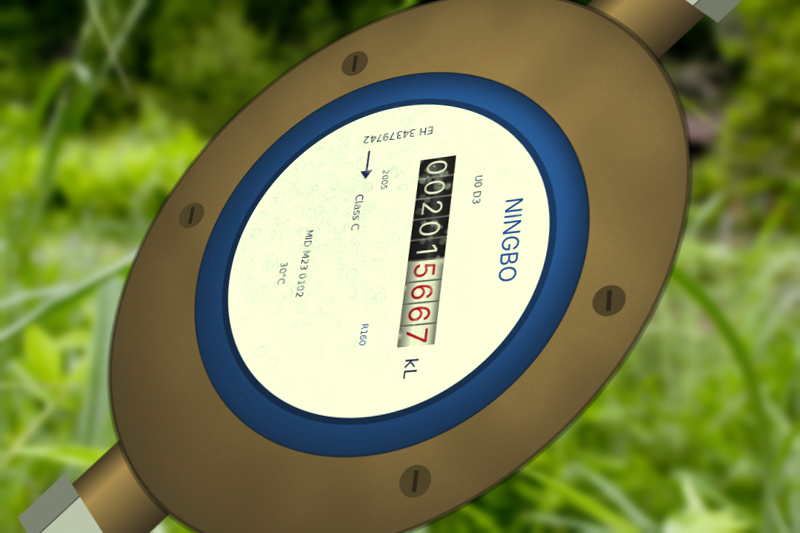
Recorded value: kL 201.5667
